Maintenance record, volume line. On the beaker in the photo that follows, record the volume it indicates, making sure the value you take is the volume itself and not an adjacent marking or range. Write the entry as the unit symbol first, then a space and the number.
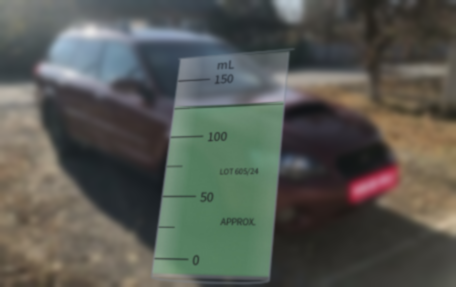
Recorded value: mL 125
